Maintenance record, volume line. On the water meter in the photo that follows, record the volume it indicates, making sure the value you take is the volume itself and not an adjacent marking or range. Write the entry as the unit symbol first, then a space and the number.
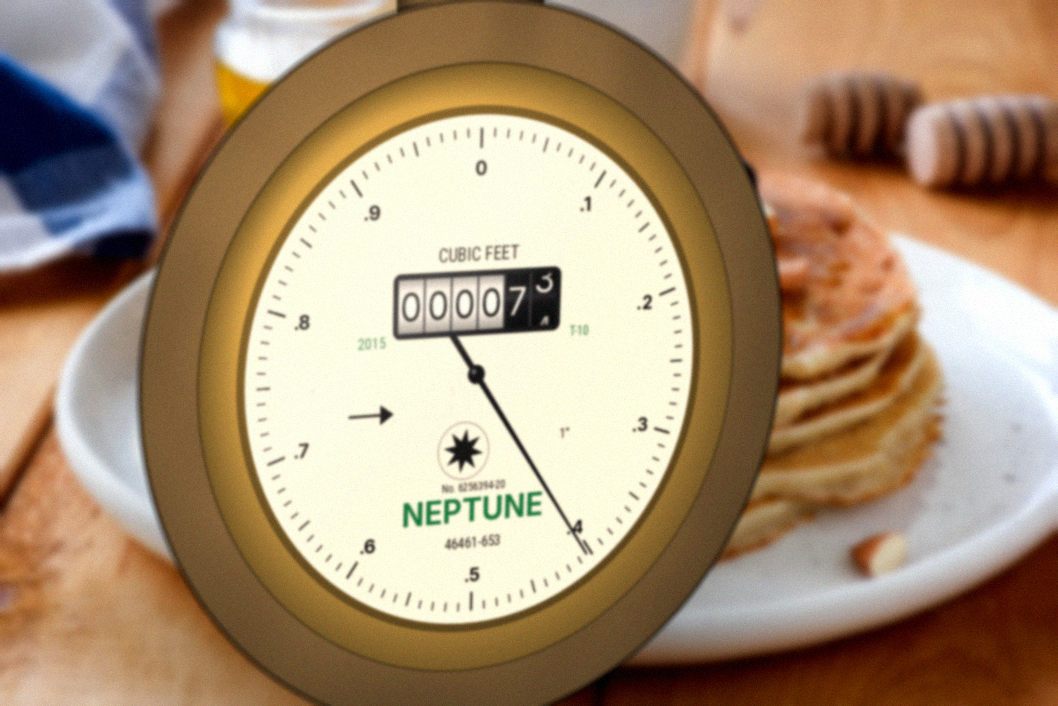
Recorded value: ft³ 73.40
